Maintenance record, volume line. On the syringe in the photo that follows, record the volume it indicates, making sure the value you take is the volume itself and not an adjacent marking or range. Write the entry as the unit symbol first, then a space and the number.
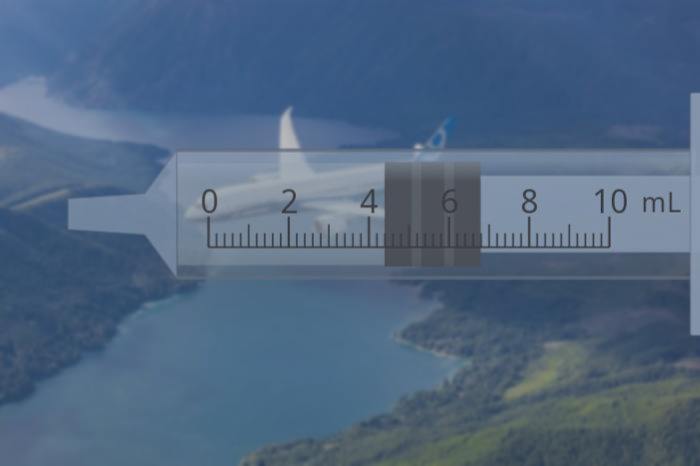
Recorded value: mL 4.4
